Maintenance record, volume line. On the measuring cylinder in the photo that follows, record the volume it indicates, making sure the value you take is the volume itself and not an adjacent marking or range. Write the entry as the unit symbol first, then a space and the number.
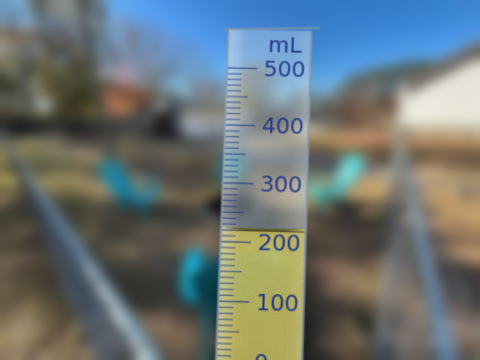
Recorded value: mL 220
